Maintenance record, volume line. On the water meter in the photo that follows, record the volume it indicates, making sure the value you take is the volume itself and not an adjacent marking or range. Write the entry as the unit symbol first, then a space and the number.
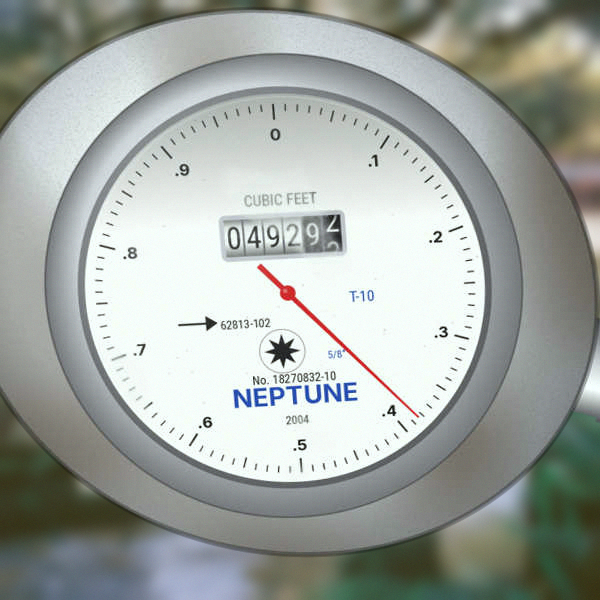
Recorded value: ft³ 49292.38
